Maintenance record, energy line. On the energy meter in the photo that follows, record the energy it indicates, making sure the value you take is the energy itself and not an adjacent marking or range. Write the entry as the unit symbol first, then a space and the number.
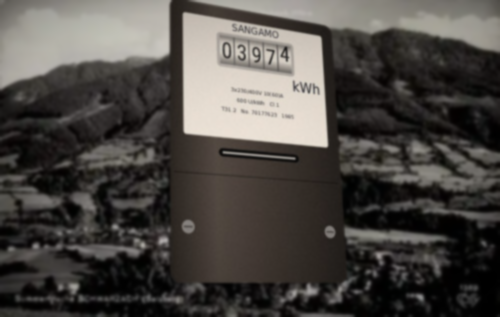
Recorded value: kWh 3974
